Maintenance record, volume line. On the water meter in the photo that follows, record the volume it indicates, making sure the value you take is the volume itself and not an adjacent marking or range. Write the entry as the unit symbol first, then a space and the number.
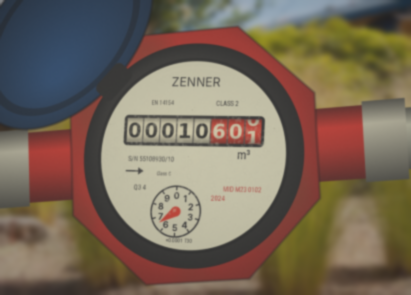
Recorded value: m³ 10.6006
